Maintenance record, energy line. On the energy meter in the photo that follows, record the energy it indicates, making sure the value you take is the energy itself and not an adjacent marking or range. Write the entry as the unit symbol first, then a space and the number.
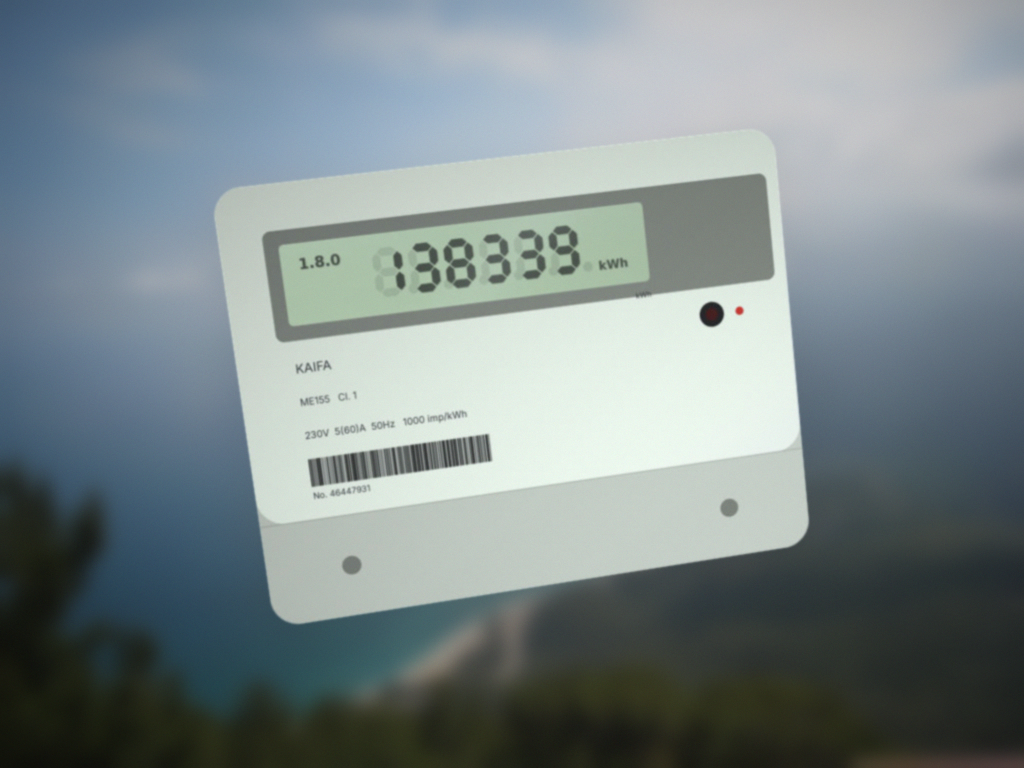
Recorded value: kWh 138339
